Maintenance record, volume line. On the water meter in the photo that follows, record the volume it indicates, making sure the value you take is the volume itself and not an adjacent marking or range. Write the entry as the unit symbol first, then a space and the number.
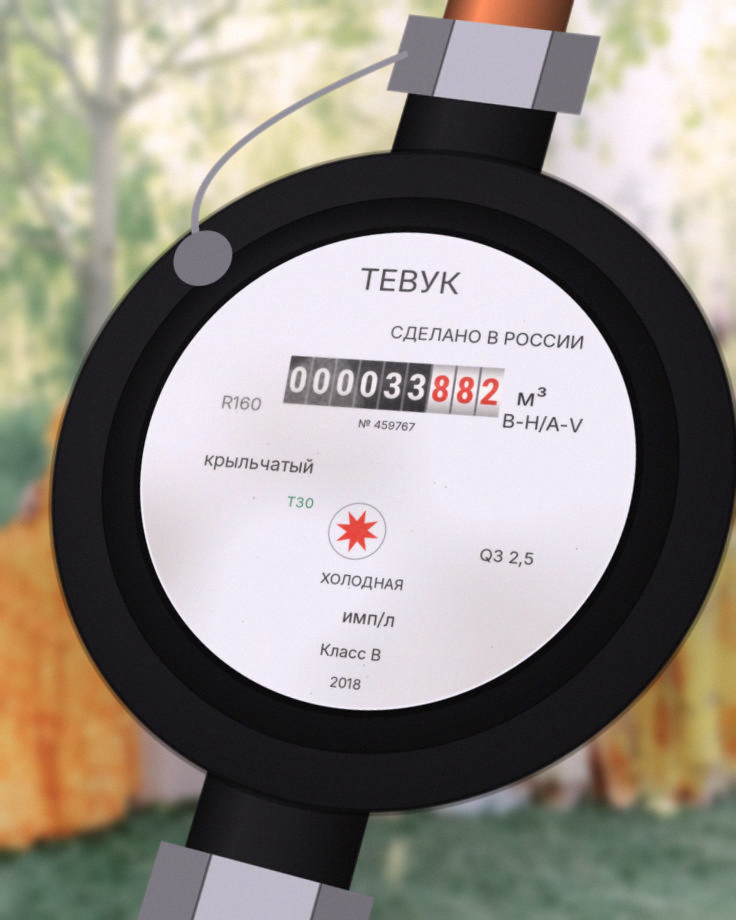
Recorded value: m³ 33.882
